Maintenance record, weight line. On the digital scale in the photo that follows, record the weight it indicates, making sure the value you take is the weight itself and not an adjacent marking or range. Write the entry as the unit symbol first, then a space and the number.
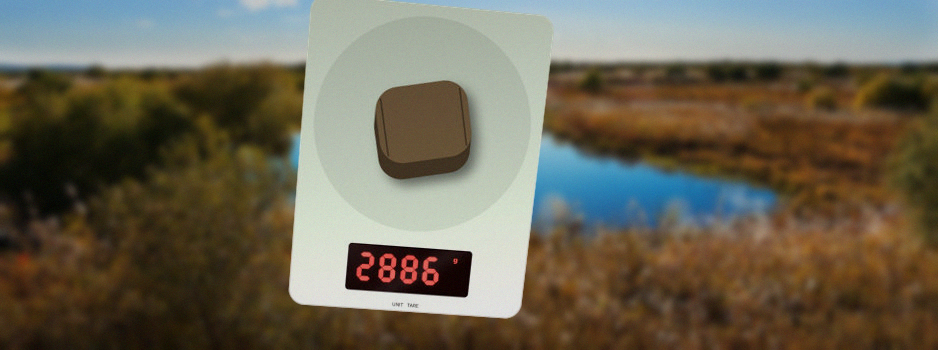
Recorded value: g 2886
